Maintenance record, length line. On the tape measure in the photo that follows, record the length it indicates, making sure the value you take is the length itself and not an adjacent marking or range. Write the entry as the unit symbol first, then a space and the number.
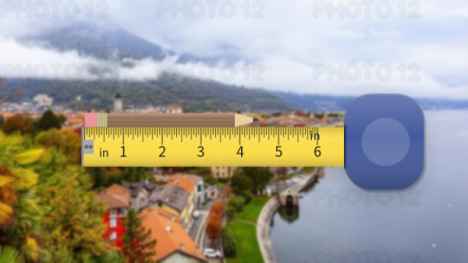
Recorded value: in 4.5
